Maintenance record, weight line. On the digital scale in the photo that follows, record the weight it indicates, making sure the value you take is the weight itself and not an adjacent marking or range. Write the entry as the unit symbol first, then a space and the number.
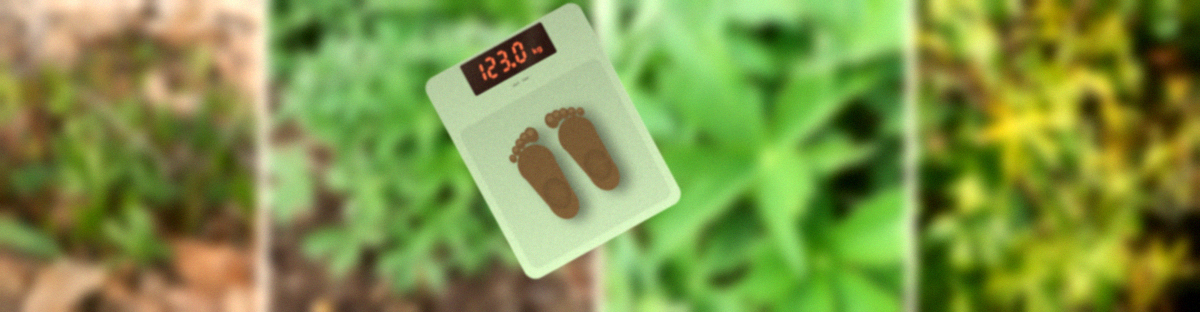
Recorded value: kg 123.0
